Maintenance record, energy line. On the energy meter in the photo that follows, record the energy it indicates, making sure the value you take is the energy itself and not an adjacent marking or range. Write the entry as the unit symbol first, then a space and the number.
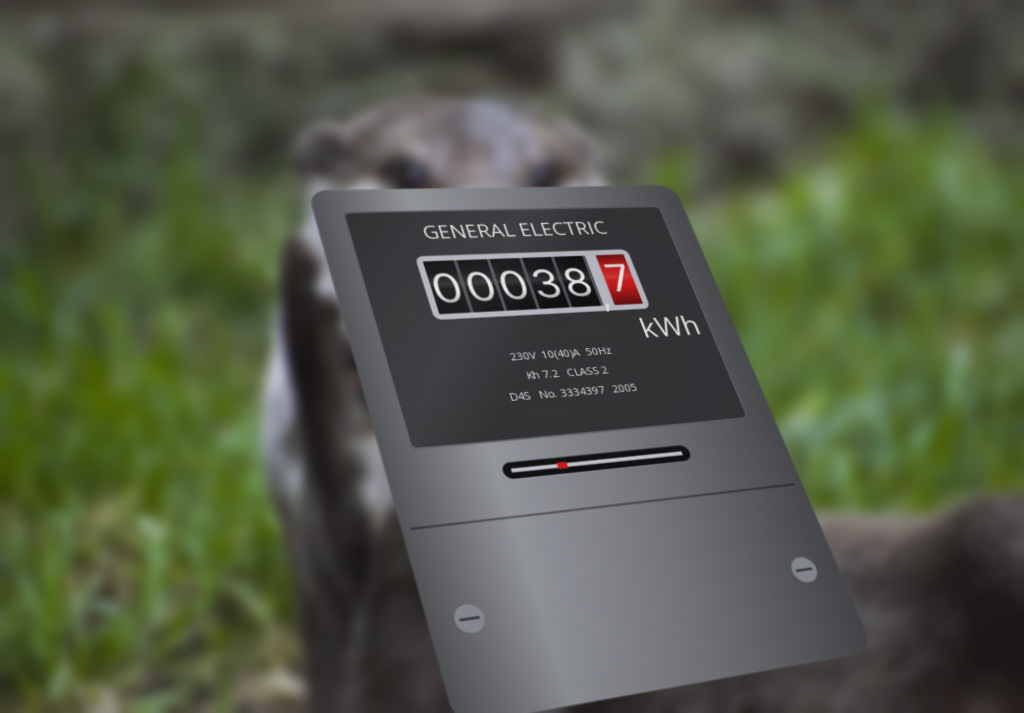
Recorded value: kWh 38.7
